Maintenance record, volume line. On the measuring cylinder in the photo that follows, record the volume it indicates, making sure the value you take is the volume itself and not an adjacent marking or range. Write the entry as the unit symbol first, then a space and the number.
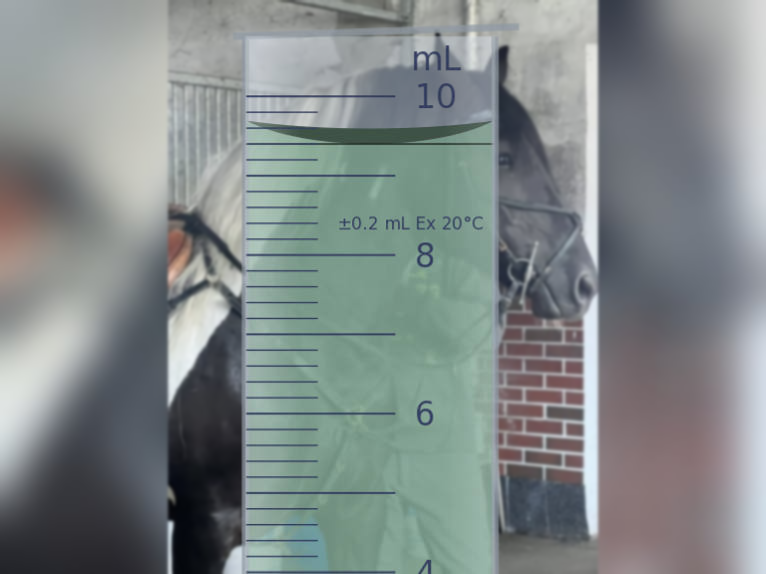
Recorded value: mL 9.4
